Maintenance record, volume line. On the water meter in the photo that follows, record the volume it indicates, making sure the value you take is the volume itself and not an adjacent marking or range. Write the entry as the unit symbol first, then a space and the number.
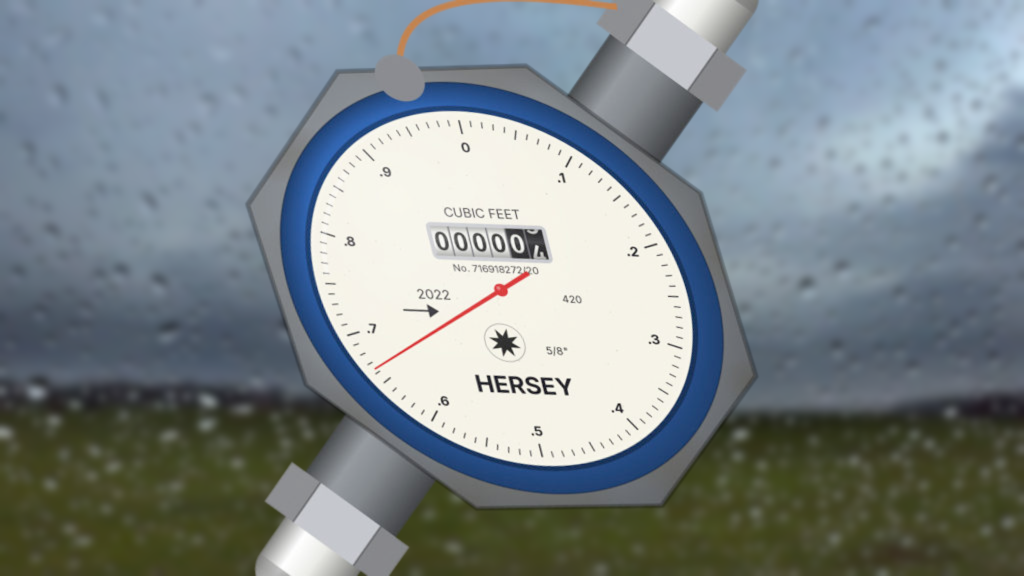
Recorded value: ft³ 3.66
